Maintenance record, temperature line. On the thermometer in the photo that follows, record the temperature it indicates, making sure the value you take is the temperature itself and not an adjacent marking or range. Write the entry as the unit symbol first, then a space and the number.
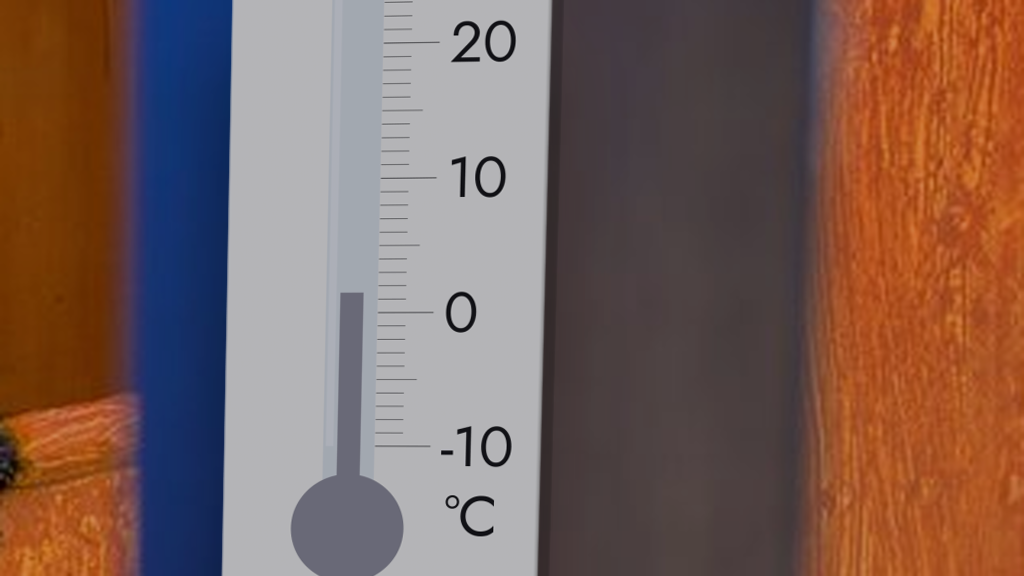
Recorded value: °C 1.5
